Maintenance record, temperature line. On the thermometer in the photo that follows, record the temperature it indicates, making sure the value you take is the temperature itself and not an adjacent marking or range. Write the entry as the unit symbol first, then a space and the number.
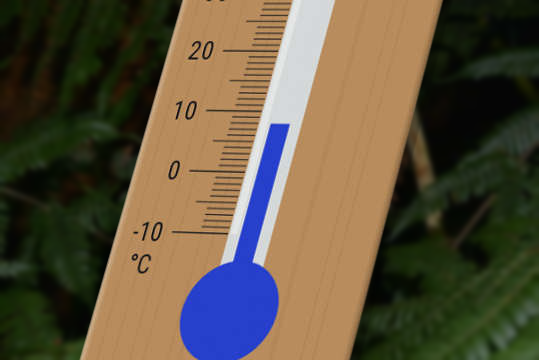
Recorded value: °C 8
